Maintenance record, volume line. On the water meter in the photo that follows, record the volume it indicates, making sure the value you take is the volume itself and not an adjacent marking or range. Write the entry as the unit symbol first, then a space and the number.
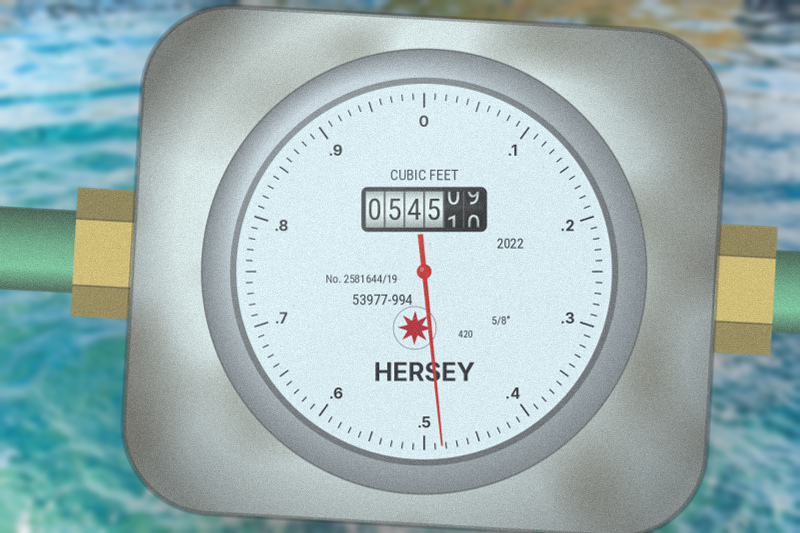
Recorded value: ft³ 54509.48
